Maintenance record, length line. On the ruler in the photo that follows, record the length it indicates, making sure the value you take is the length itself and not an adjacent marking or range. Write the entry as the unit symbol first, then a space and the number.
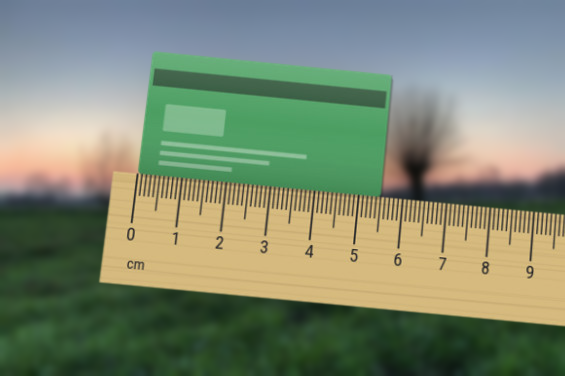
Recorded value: cm 5.5
